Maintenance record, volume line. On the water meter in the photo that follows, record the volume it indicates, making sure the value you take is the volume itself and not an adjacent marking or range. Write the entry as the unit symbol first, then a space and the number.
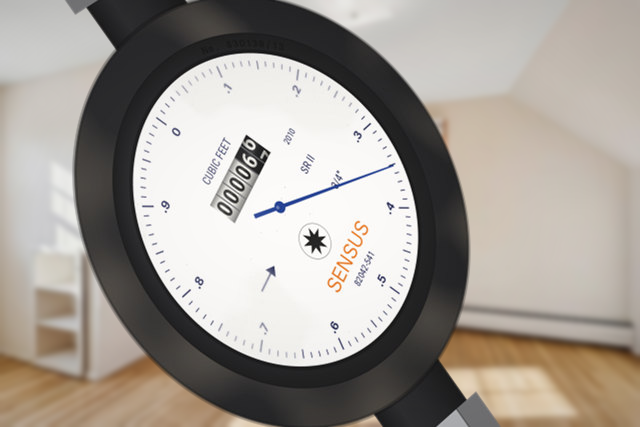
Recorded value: ft³ 66.35
